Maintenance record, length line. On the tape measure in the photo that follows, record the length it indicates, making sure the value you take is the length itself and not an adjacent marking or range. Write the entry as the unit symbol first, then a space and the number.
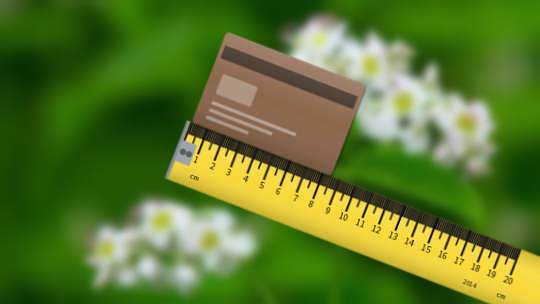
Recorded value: cm 8.5
